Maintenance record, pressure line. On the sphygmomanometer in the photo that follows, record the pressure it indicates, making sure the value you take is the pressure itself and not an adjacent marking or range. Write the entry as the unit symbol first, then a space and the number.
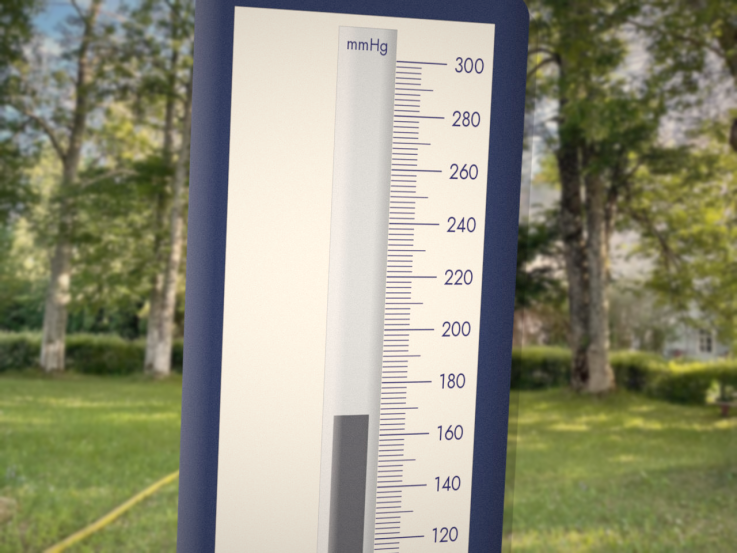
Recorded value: mmHg 168
